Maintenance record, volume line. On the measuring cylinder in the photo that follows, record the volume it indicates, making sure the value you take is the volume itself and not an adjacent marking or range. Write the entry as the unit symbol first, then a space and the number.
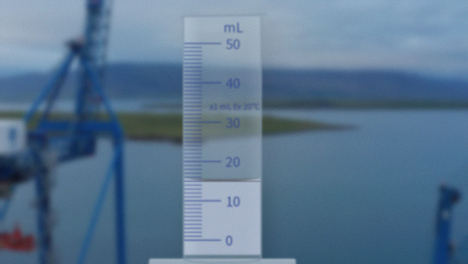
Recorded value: mL 15
